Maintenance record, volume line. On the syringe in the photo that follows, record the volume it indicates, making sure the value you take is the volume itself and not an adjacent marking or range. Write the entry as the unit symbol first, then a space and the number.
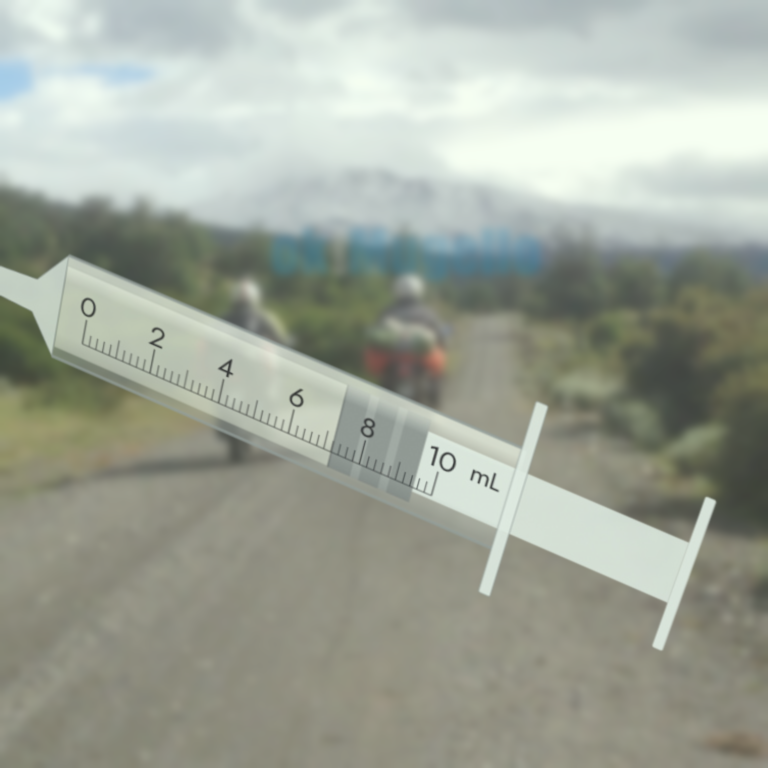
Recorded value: mL 7.2
